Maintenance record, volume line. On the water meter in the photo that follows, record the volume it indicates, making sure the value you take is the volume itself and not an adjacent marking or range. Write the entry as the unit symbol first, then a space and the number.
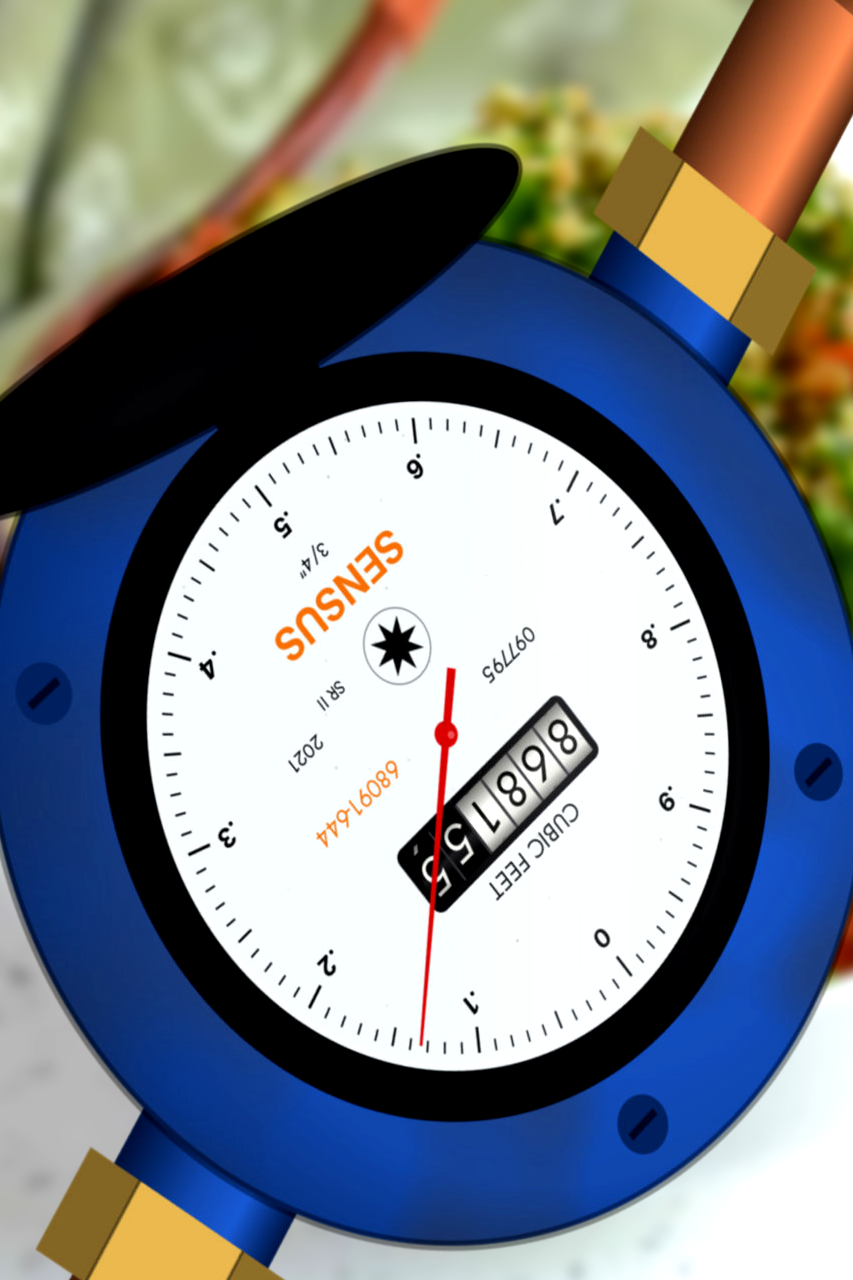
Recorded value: ft³ 868155.13
